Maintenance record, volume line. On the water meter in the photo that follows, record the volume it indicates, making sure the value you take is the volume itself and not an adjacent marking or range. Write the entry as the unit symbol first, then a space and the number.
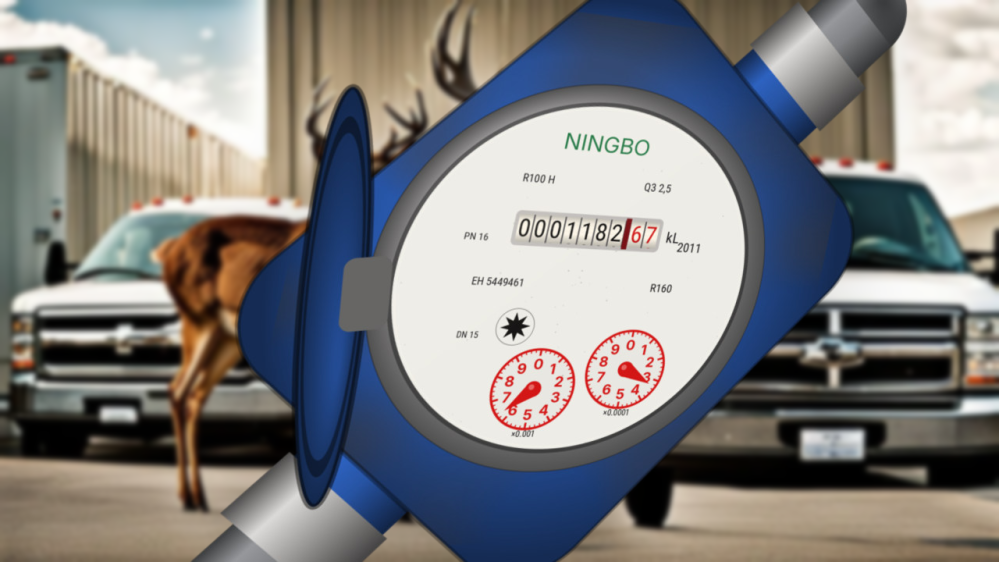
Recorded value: kL 1182.6763
